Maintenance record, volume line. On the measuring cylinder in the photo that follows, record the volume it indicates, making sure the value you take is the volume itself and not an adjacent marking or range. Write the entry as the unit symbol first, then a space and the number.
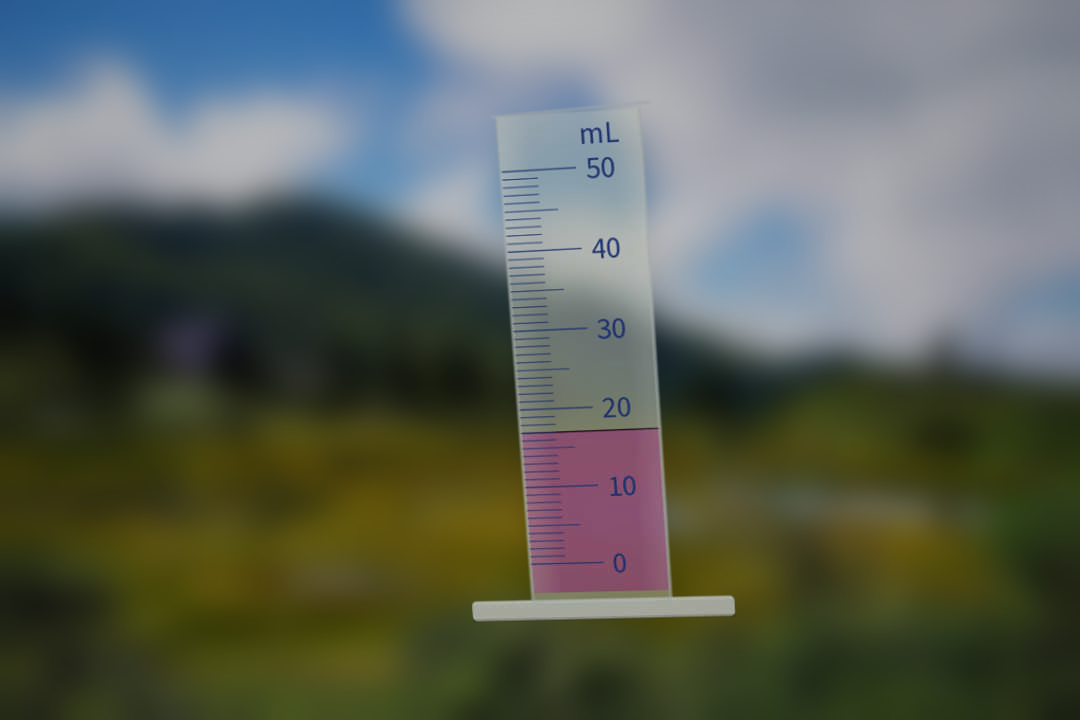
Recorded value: mL 17
